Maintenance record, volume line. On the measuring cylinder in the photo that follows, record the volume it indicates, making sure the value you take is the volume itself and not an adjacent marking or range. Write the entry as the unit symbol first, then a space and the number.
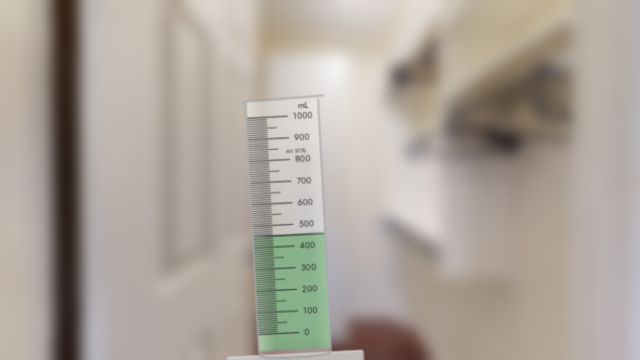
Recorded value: mL 450
